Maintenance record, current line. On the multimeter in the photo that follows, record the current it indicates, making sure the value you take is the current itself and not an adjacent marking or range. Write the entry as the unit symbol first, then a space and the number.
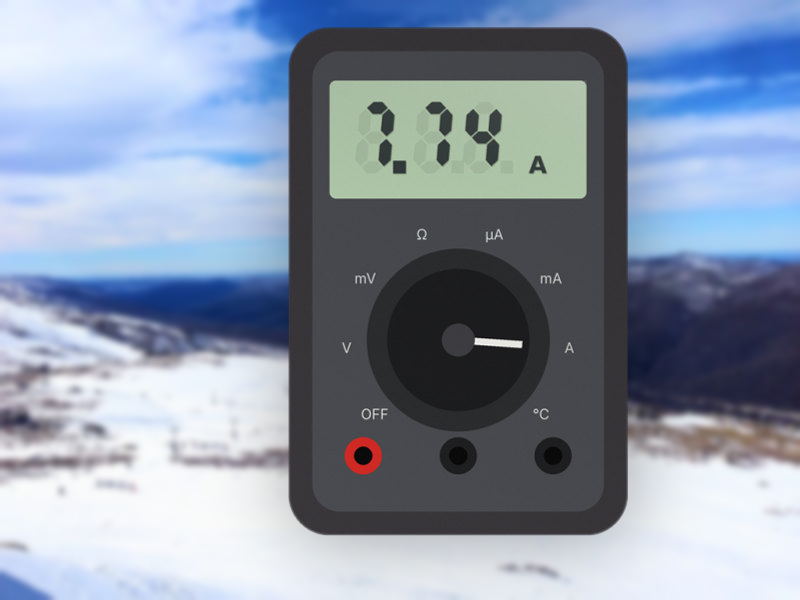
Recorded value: A 7.74
